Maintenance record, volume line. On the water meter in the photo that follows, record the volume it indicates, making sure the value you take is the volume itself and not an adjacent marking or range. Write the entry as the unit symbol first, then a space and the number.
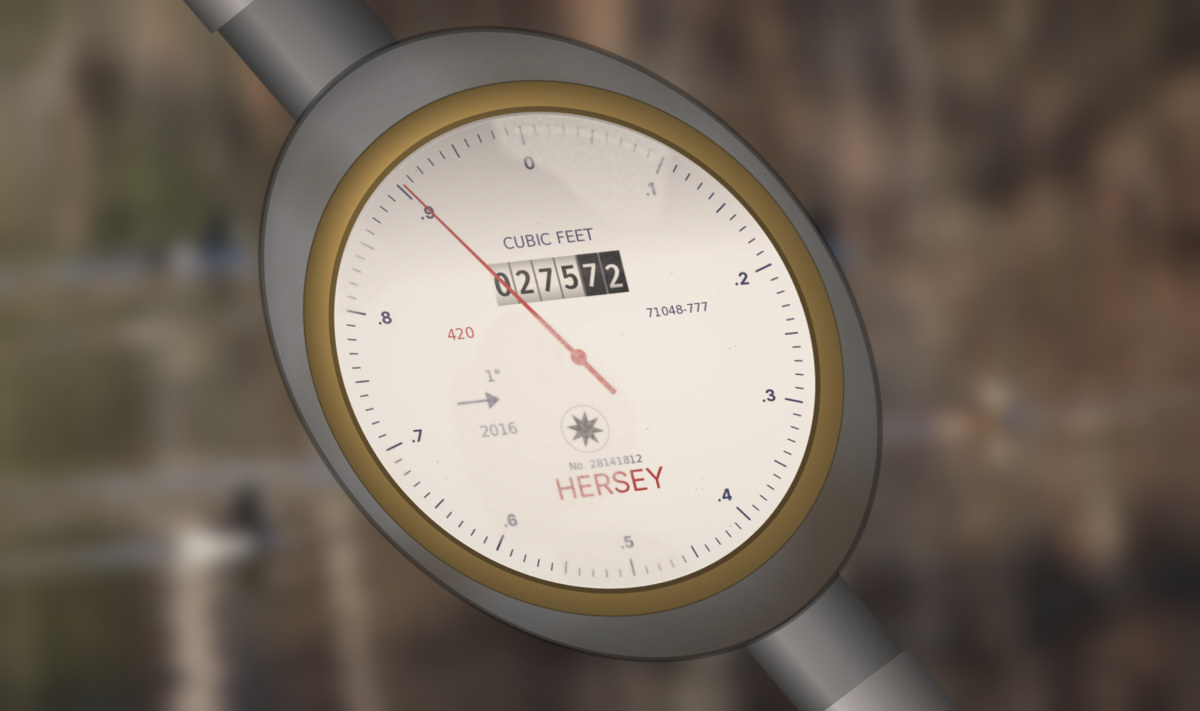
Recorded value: ft³ 27571.90
